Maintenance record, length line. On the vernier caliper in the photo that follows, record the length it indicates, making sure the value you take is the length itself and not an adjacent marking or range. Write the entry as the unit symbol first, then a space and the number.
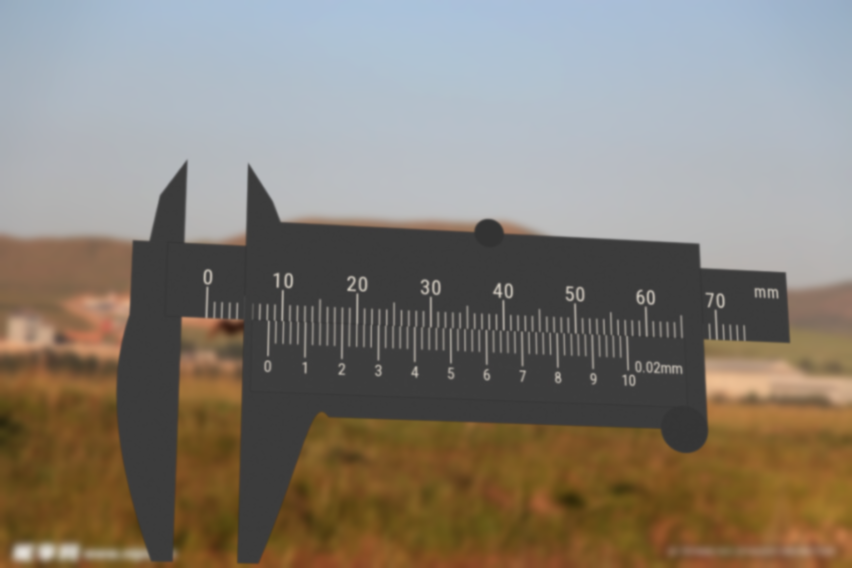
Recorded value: mm 8.2
